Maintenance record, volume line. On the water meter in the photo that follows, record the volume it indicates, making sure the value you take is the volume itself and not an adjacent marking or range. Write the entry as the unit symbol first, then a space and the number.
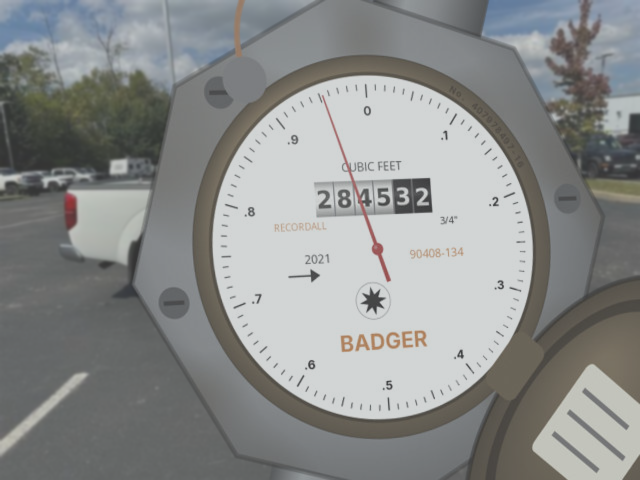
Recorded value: ft³ 284531.95
